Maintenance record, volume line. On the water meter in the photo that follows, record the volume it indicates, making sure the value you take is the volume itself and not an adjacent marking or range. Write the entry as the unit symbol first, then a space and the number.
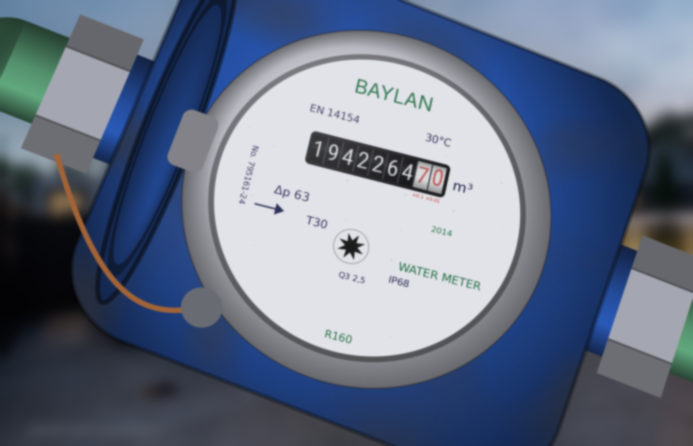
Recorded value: m³ 1942264.70
